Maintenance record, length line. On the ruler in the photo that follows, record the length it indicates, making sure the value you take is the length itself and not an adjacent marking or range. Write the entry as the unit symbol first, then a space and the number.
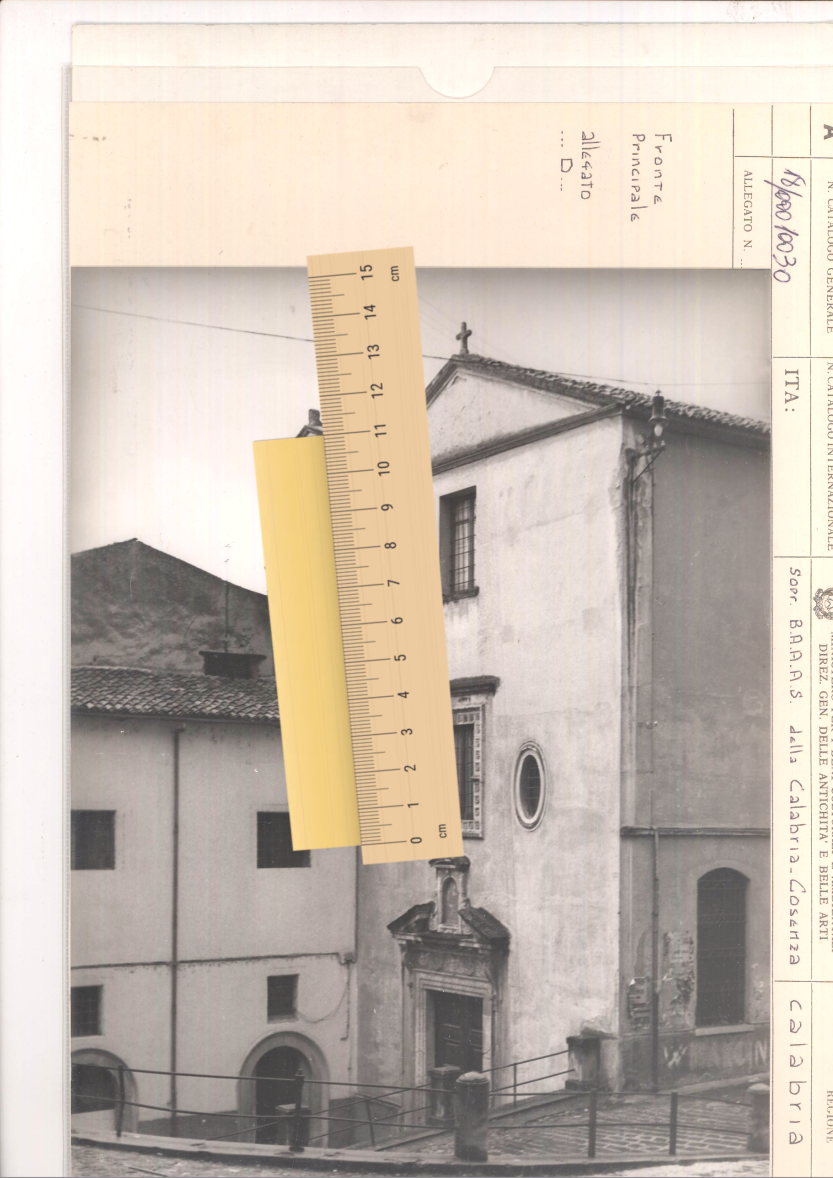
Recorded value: cm 11
